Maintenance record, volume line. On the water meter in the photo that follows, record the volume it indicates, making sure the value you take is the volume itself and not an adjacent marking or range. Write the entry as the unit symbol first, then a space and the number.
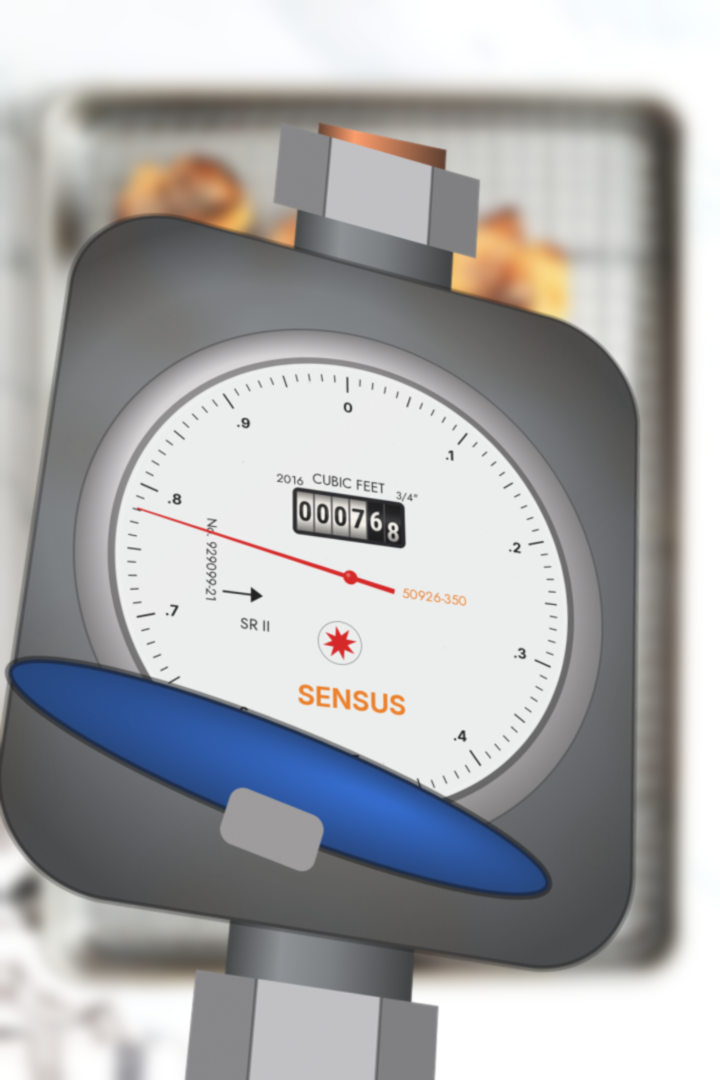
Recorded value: ft³ 767.78
